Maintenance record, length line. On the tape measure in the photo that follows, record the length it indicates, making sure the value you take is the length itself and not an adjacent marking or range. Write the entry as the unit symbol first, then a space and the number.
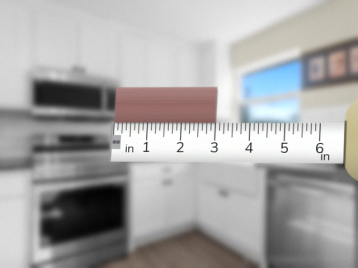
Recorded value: in 3
